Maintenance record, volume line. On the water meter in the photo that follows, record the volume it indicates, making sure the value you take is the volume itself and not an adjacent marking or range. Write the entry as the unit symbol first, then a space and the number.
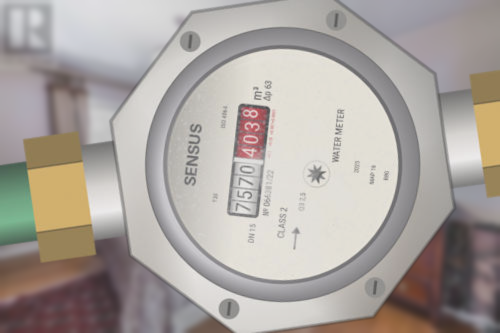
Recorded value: m³ 7570.4038
